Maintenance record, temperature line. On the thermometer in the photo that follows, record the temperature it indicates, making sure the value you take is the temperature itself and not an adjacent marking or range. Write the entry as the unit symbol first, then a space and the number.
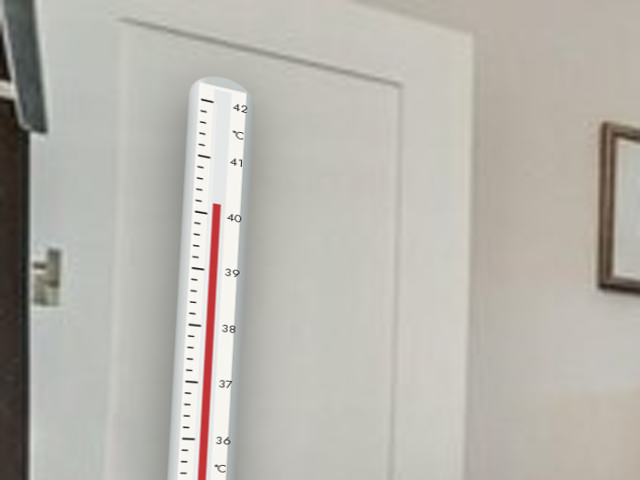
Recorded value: °C 40.2
